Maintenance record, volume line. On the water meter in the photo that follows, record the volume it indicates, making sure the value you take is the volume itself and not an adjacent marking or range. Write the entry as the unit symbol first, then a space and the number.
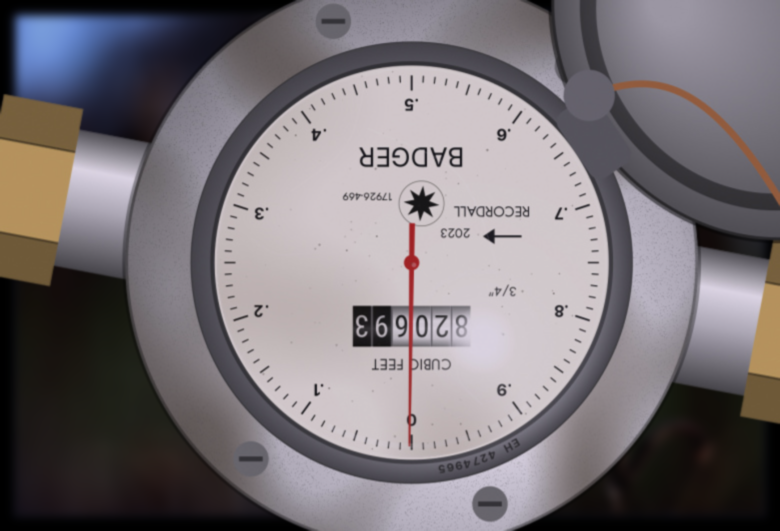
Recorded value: ft³ 820693.00
